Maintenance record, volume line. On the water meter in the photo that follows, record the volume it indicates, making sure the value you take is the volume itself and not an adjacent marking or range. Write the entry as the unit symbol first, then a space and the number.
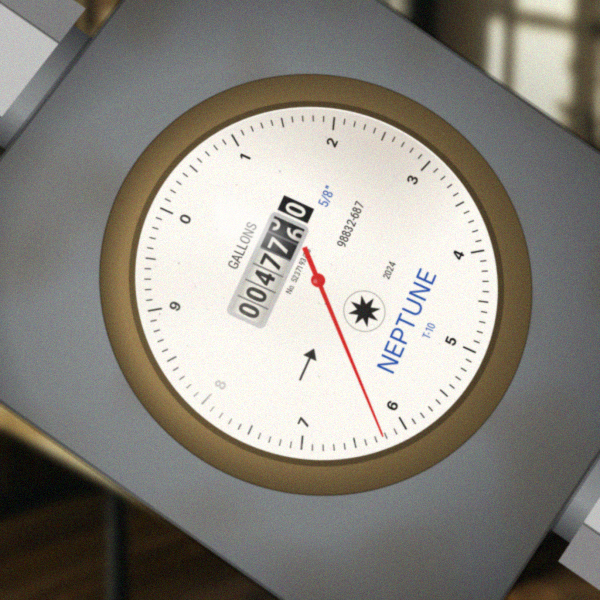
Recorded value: gal 47756.2
